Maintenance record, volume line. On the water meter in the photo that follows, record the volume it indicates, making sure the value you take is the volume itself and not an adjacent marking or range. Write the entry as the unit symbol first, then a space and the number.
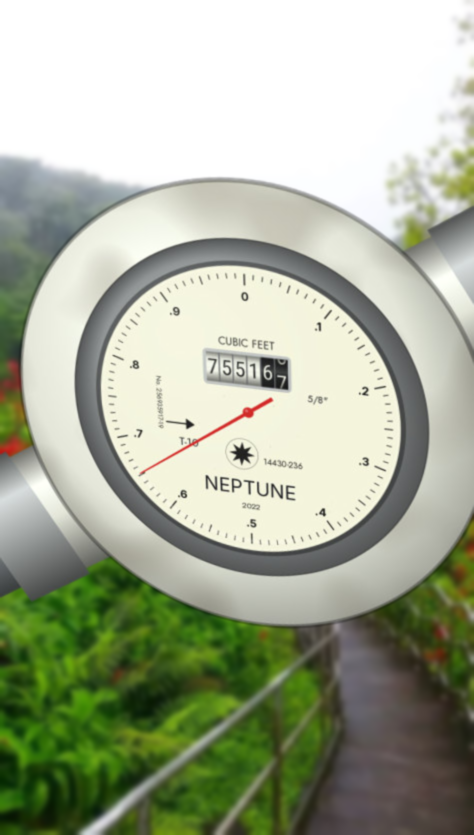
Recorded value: ft³ 755166.65
